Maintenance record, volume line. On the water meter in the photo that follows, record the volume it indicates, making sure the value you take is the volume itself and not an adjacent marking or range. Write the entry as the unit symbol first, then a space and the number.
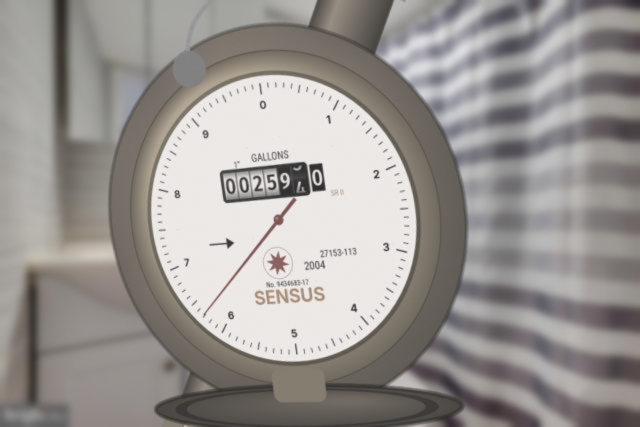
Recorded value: gal 25936.3
